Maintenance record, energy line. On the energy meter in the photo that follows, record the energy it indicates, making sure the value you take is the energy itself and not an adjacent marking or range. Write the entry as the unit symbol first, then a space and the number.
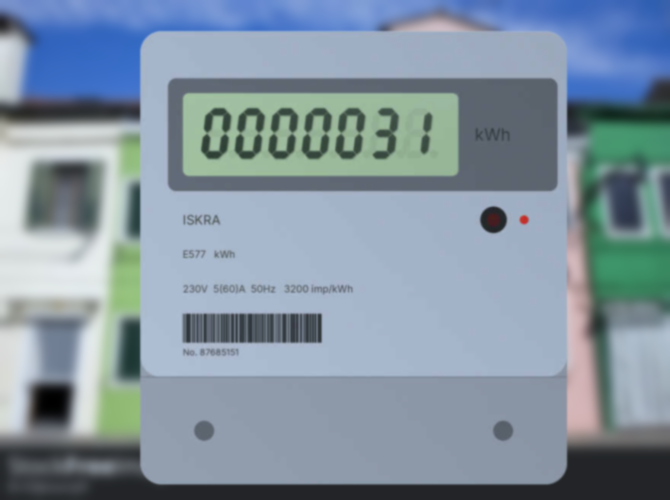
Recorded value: kWh 31
